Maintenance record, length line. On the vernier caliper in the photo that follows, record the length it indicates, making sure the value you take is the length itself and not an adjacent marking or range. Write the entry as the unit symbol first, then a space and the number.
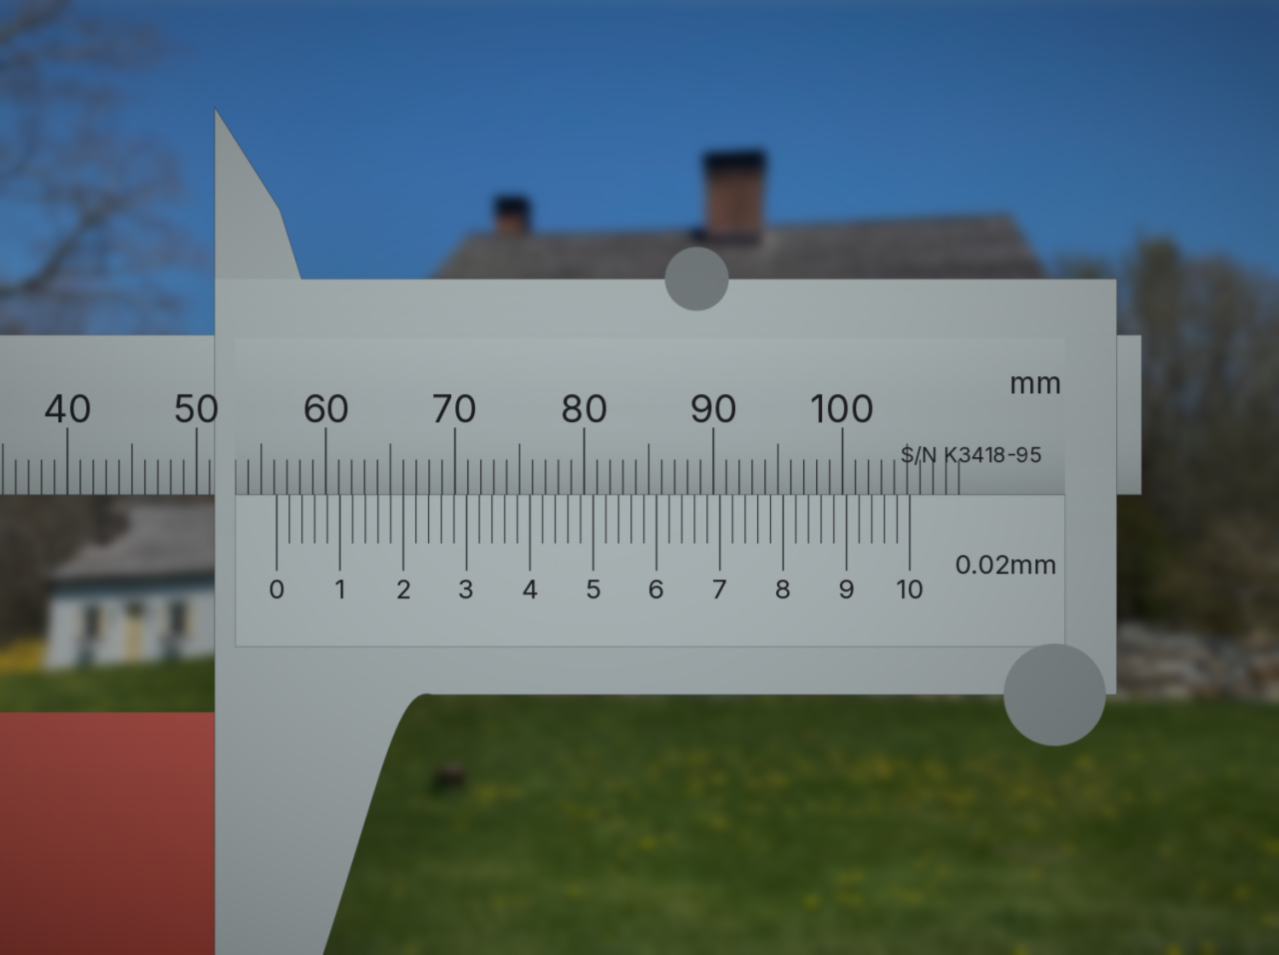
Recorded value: mm 56.2
